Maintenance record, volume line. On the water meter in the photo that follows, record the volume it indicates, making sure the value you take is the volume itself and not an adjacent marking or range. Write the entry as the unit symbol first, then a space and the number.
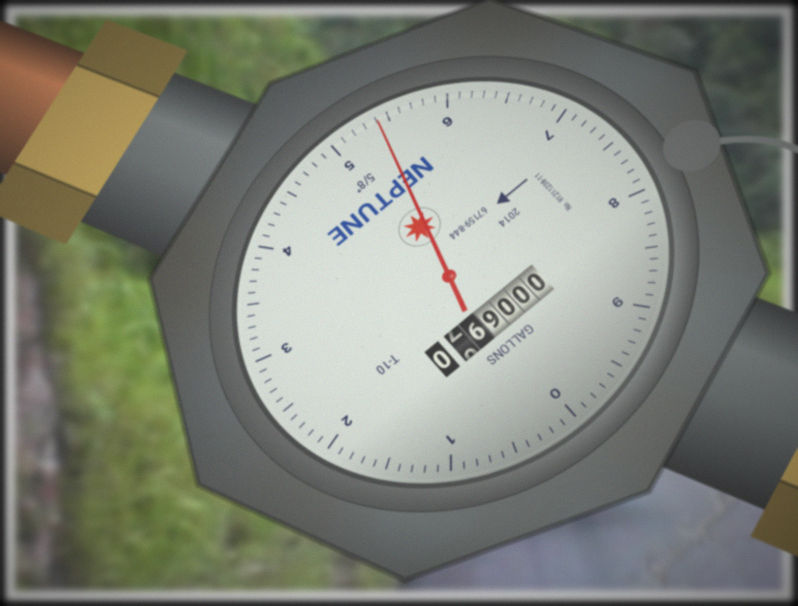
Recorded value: gal 6965.4
